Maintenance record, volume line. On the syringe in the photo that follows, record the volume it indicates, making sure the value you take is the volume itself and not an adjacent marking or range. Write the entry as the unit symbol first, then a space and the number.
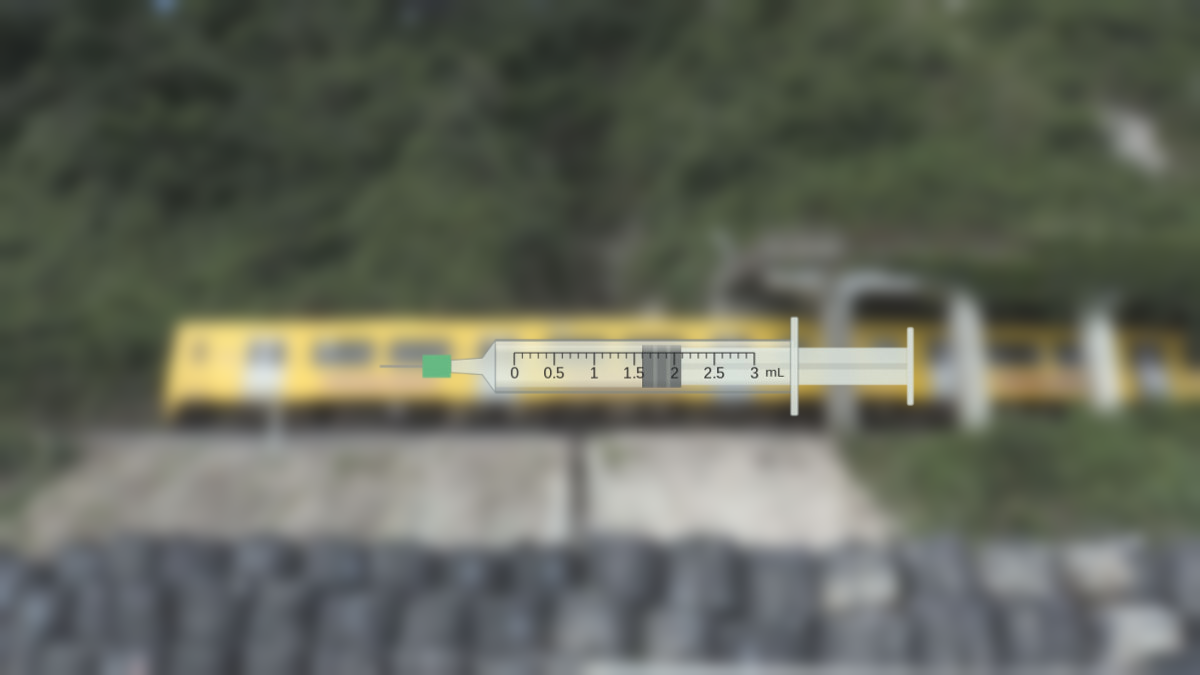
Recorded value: mL 1.6
